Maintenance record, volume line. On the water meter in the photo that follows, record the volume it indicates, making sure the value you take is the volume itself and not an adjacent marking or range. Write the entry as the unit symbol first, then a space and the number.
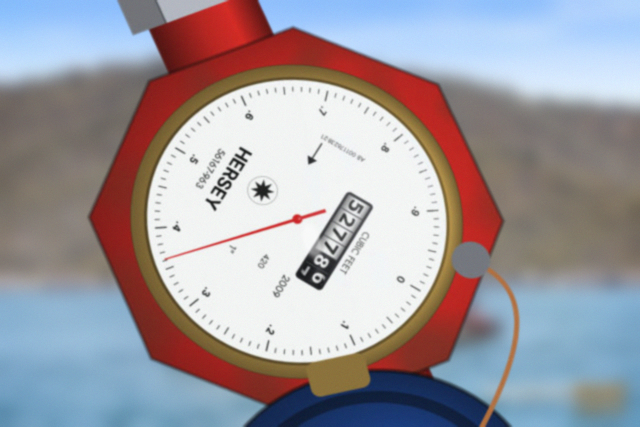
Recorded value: ft³ 527786.36
